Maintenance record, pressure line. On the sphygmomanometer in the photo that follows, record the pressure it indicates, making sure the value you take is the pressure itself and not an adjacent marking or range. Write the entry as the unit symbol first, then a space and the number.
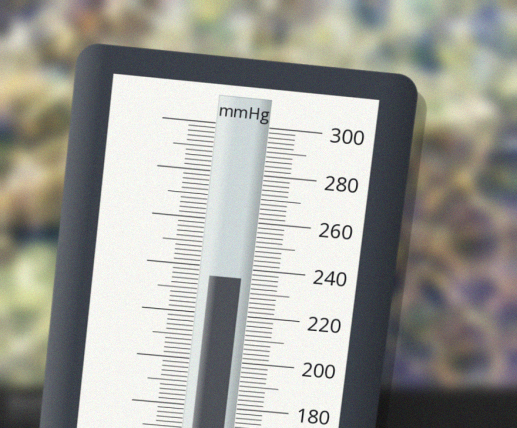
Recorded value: mmHg 236
